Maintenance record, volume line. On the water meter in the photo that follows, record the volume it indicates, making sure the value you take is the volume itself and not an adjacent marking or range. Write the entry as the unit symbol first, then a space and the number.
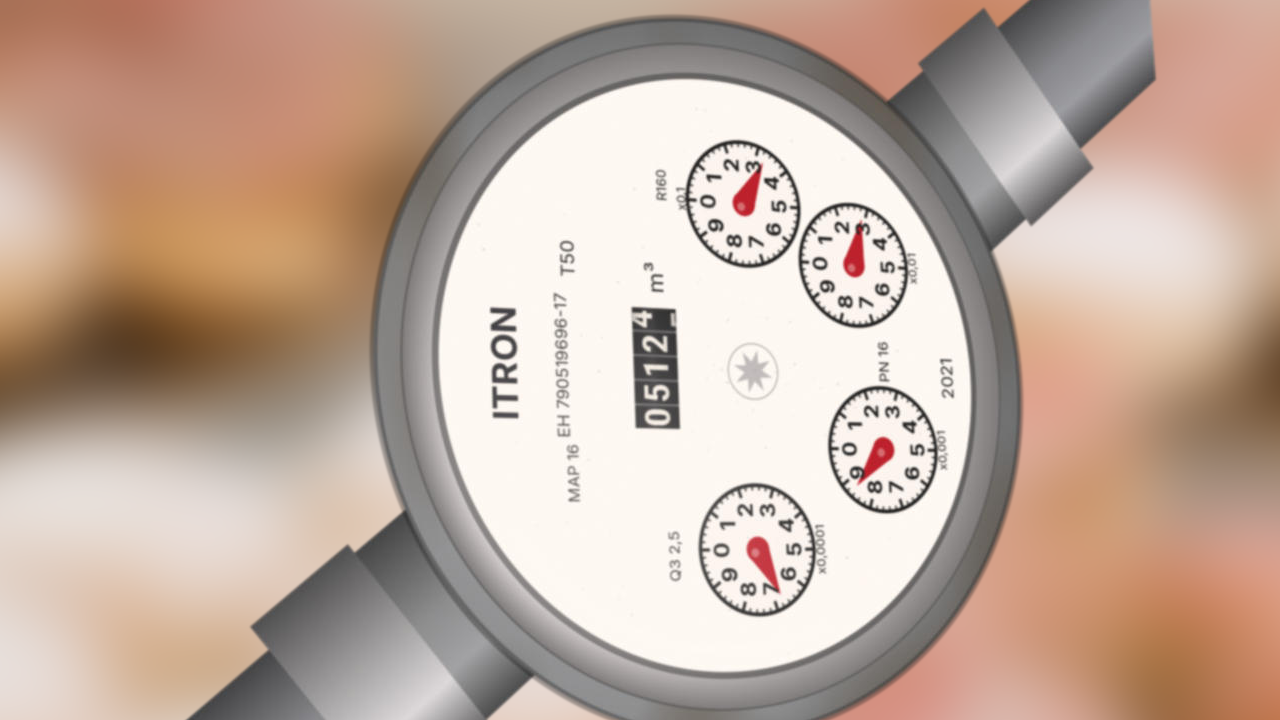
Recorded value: m³ 5124.3286
